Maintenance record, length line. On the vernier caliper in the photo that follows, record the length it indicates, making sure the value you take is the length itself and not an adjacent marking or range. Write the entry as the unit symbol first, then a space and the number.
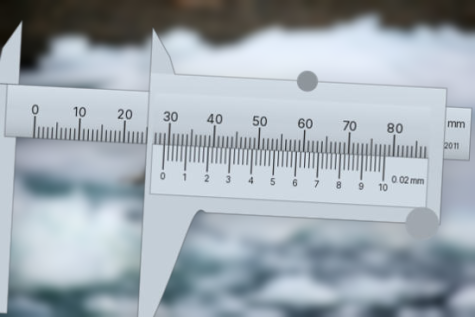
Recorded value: mm 29.0
